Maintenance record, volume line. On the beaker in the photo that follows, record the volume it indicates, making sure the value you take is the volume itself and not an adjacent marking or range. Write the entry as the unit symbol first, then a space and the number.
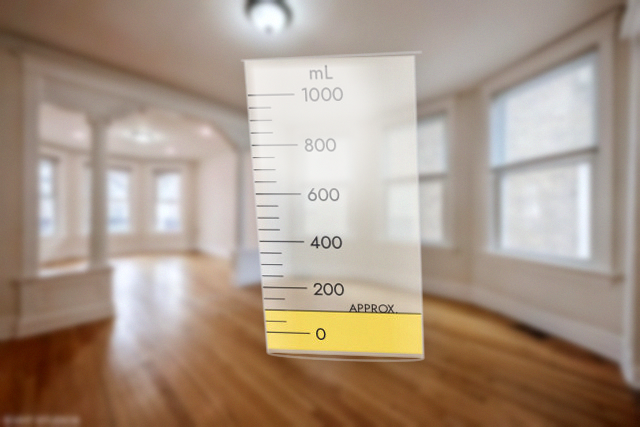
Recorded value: mL 100
